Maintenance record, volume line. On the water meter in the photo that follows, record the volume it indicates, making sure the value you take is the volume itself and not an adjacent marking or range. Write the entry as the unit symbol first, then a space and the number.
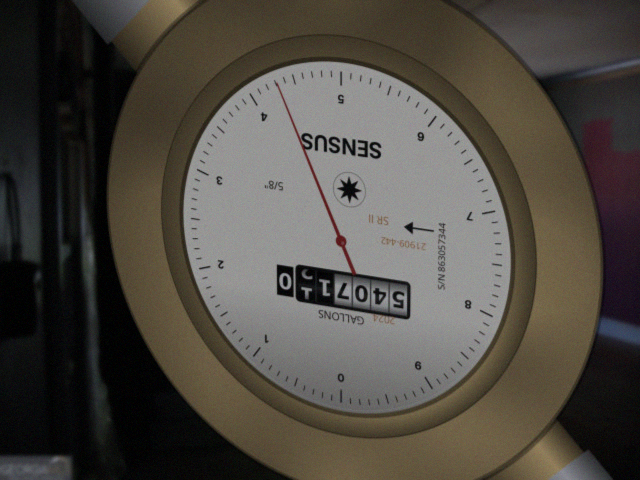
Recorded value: gal 5407114.3
